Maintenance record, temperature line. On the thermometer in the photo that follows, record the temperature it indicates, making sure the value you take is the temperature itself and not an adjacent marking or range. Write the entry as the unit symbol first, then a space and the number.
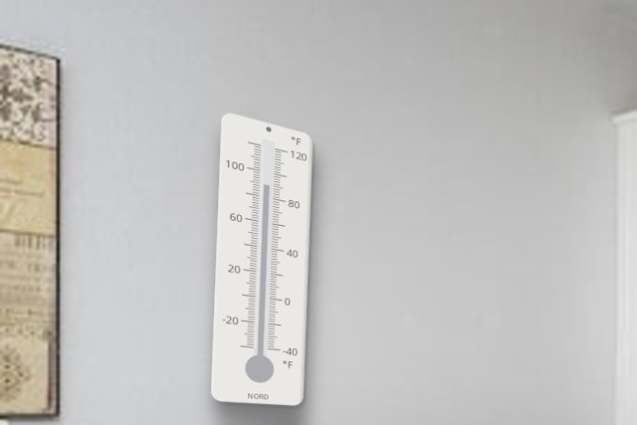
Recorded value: °F 90
